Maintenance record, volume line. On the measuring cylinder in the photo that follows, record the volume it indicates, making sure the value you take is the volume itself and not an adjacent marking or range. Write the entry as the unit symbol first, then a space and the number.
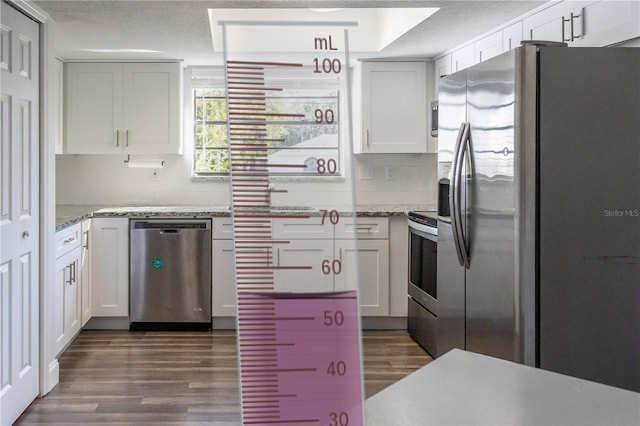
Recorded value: mL 54
